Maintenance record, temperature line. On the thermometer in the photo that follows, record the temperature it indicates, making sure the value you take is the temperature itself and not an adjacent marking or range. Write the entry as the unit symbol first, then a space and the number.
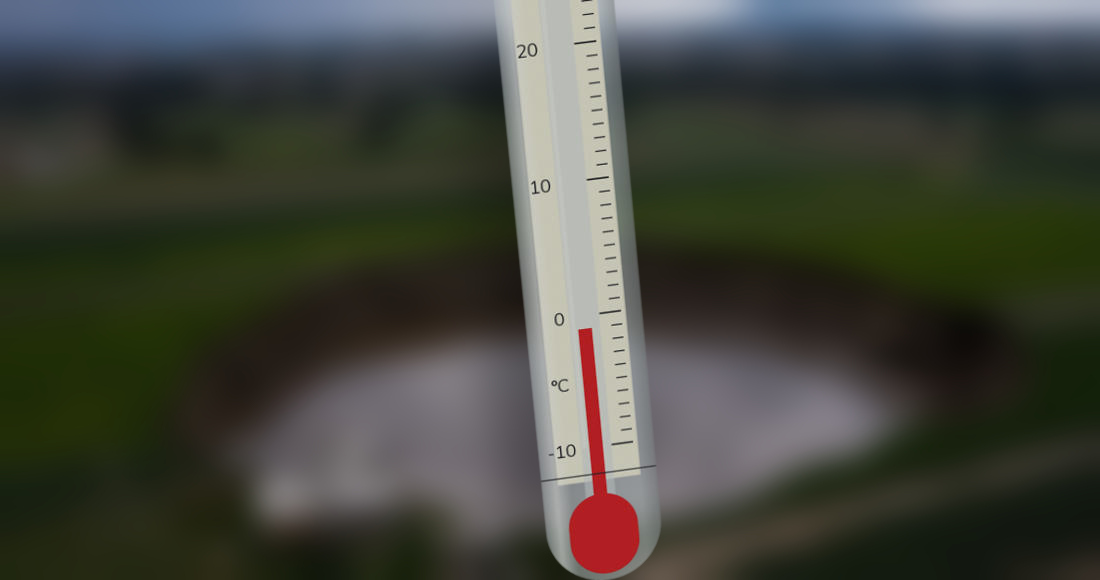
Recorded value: °C -1
